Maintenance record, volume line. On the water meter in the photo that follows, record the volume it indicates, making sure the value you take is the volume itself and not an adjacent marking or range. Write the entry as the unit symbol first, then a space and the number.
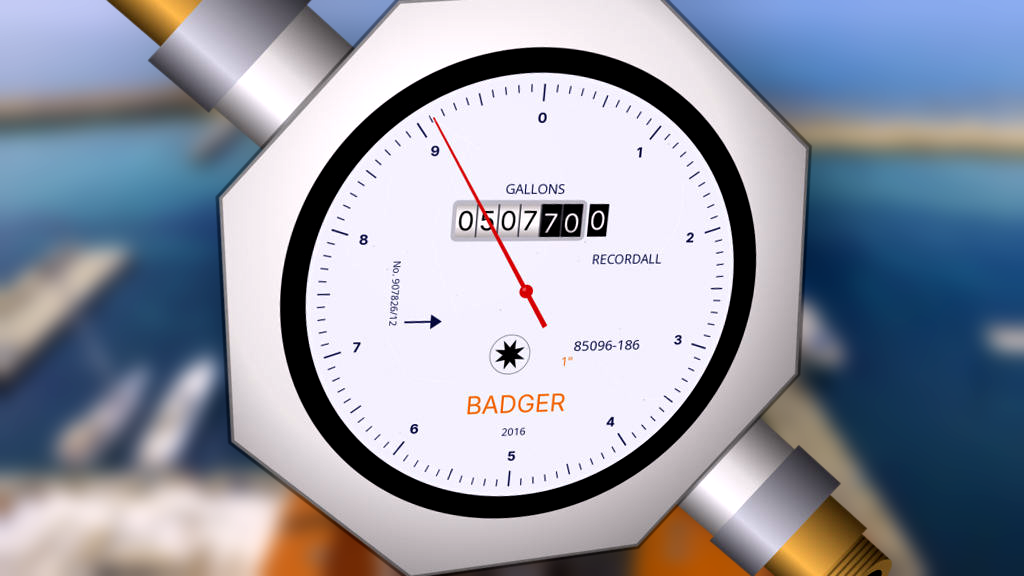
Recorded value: gal 507699.1
